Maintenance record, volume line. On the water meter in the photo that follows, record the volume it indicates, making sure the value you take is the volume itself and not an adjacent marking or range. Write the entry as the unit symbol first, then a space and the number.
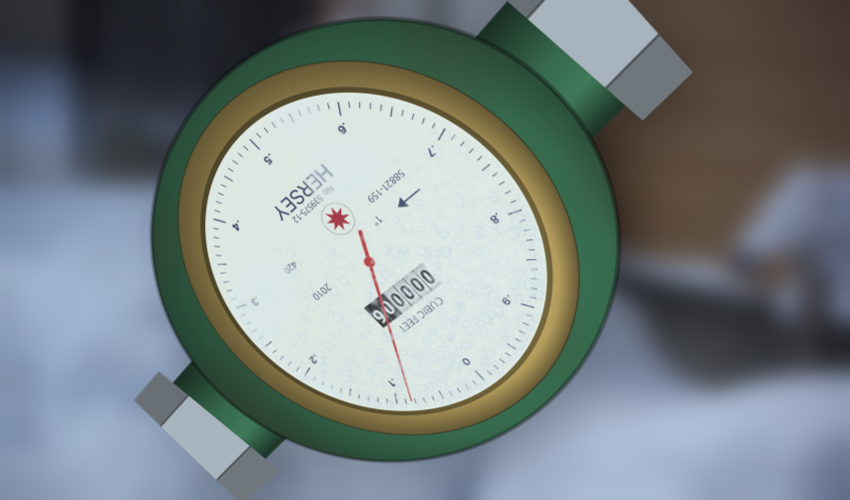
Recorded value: ft³ 6.08
